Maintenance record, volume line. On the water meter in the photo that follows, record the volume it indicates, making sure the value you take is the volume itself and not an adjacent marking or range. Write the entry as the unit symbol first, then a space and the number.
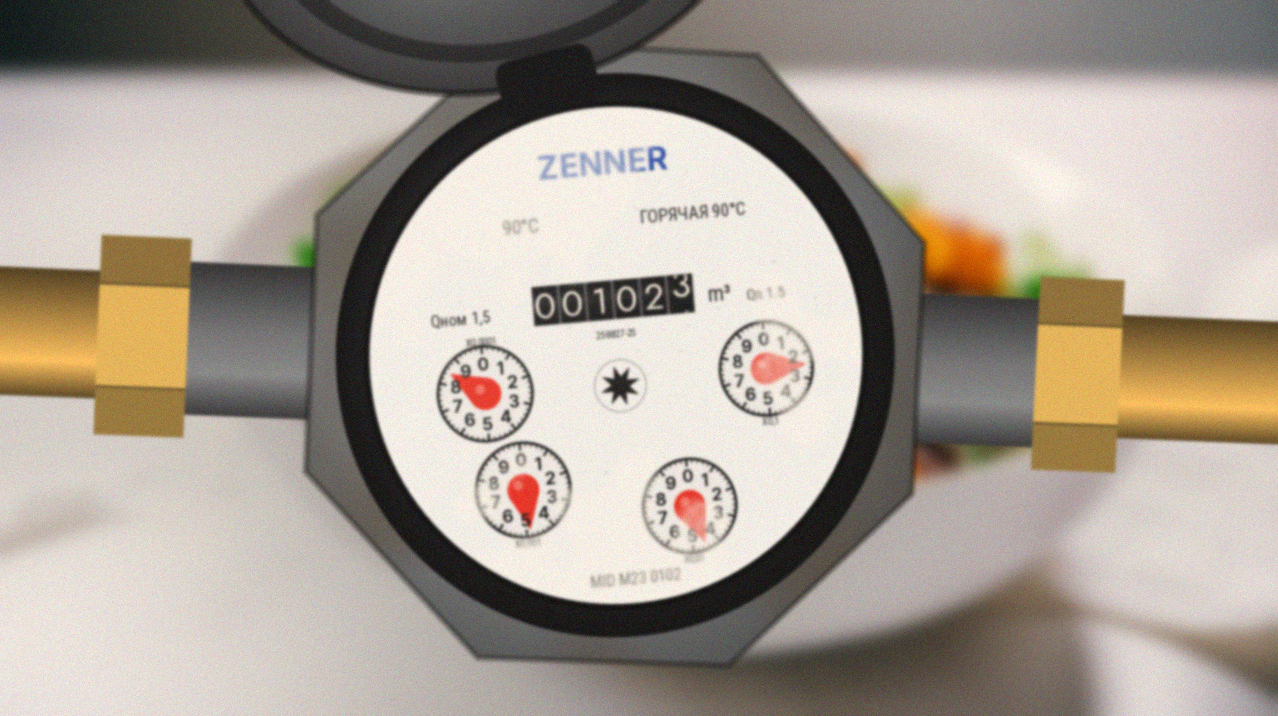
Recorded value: m³ 1023.2448
